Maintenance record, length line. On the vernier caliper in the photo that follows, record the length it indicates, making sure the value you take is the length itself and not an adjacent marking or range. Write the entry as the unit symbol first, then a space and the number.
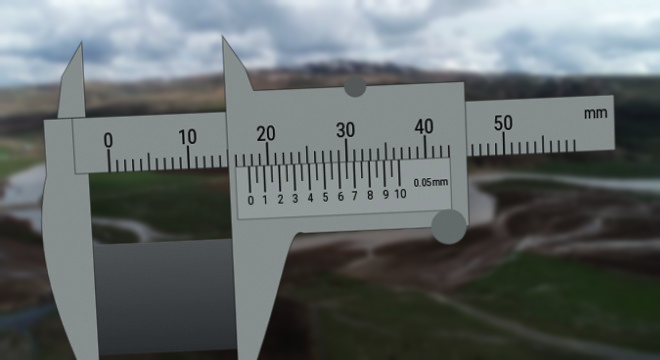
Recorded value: mm 17.6
